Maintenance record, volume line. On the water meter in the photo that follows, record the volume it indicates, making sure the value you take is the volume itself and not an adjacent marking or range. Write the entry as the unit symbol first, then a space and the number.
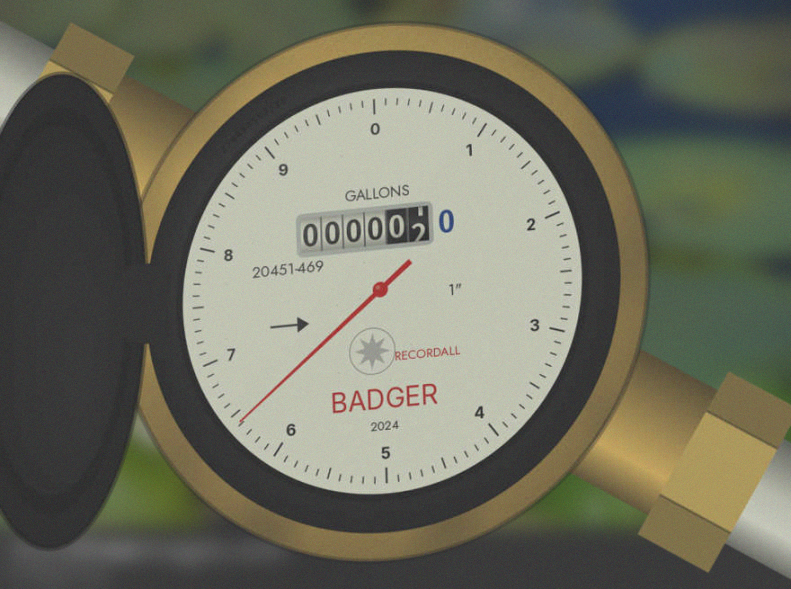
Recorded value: gal 16.4
